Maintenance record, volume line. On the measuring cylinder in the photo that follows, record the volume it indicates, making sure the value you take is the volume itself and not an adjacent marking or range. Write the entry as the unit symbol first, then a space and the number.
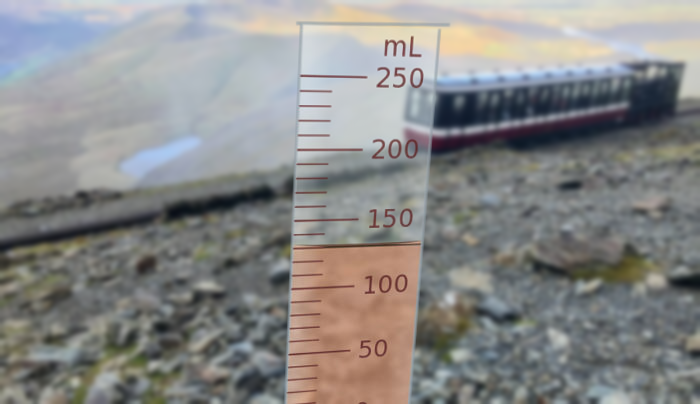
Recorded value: mL 130
